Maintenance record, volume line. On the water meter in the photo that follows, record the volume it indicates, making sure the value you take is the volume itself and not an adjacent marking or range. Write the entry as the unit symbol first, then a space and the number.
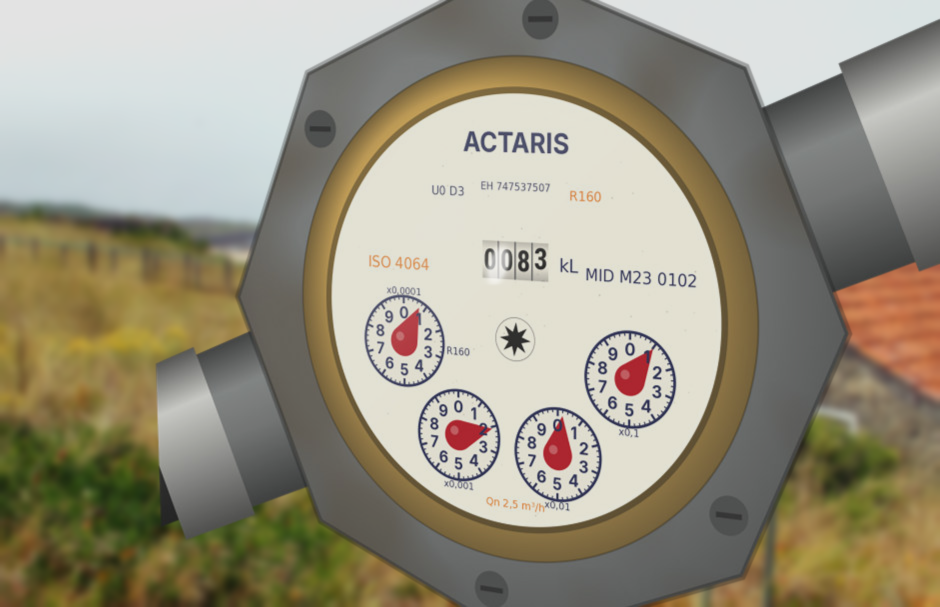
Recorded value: kL 83.1020
